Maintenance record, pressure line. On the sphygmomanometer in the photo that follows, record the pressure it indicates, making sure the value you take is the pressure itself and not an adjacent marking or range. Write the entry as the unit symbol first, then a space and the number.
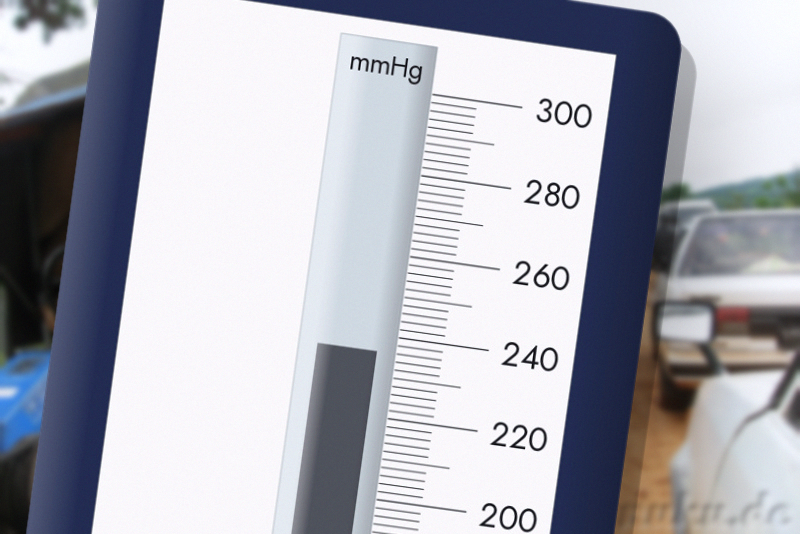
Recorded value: mmHg 236
